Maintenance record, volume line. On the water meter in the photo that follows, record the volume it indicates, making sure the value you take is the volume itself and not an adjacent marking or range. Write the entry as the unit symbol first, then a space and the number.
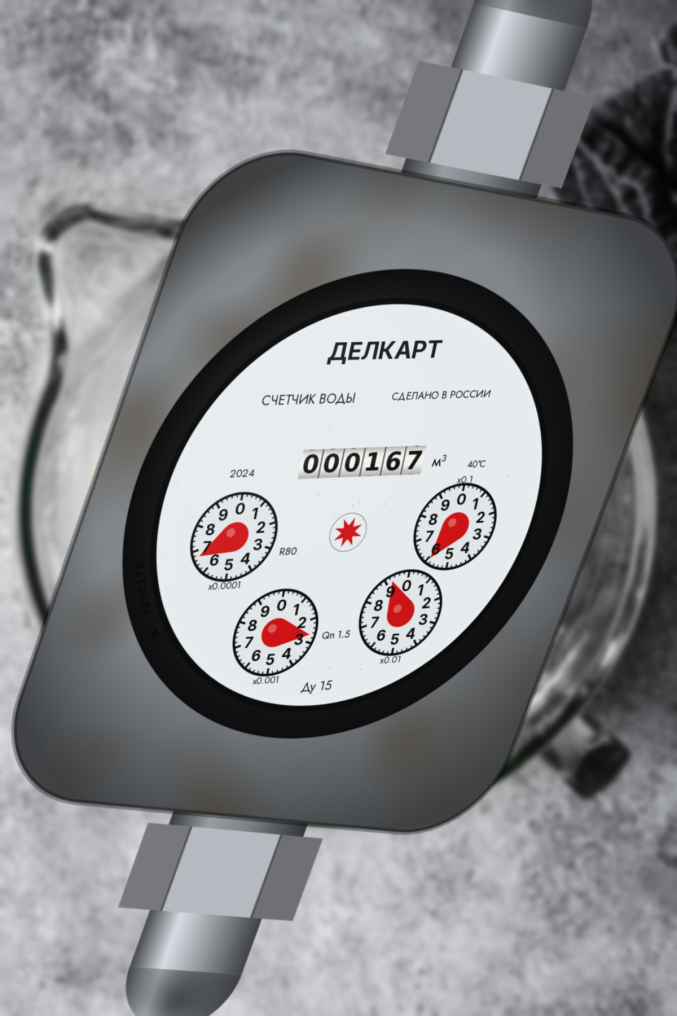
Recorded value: m³ 167.5926
